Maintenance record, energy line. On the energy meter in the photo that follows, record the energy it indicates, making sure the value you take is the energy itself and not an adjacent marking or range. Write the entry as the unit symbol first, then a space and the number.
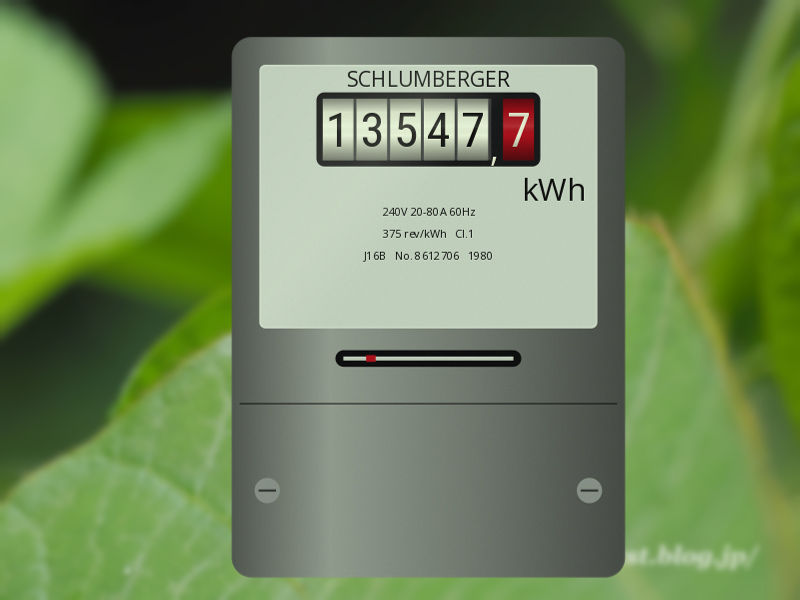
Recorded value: kWh 13547.7
